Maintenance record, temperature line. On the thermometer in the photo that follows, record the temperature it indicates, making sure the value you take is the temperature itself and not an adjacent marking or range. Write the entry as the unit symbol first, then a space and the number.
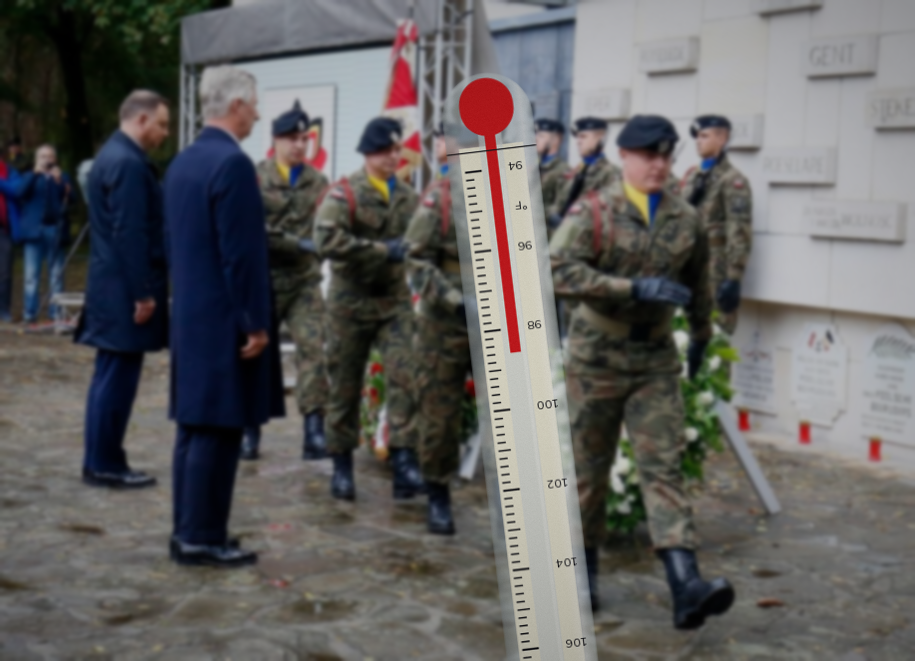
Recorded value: °F 98.6
